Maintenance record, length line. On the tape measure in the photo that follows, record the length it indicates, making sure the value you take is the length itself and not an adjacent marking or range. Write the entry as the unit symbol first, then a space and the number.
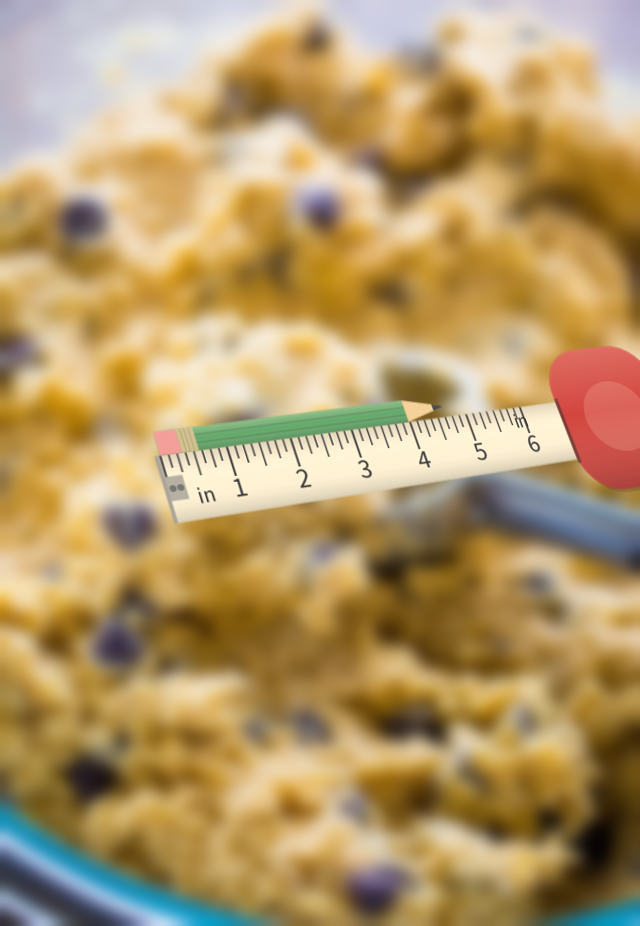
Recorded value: in 4.625
